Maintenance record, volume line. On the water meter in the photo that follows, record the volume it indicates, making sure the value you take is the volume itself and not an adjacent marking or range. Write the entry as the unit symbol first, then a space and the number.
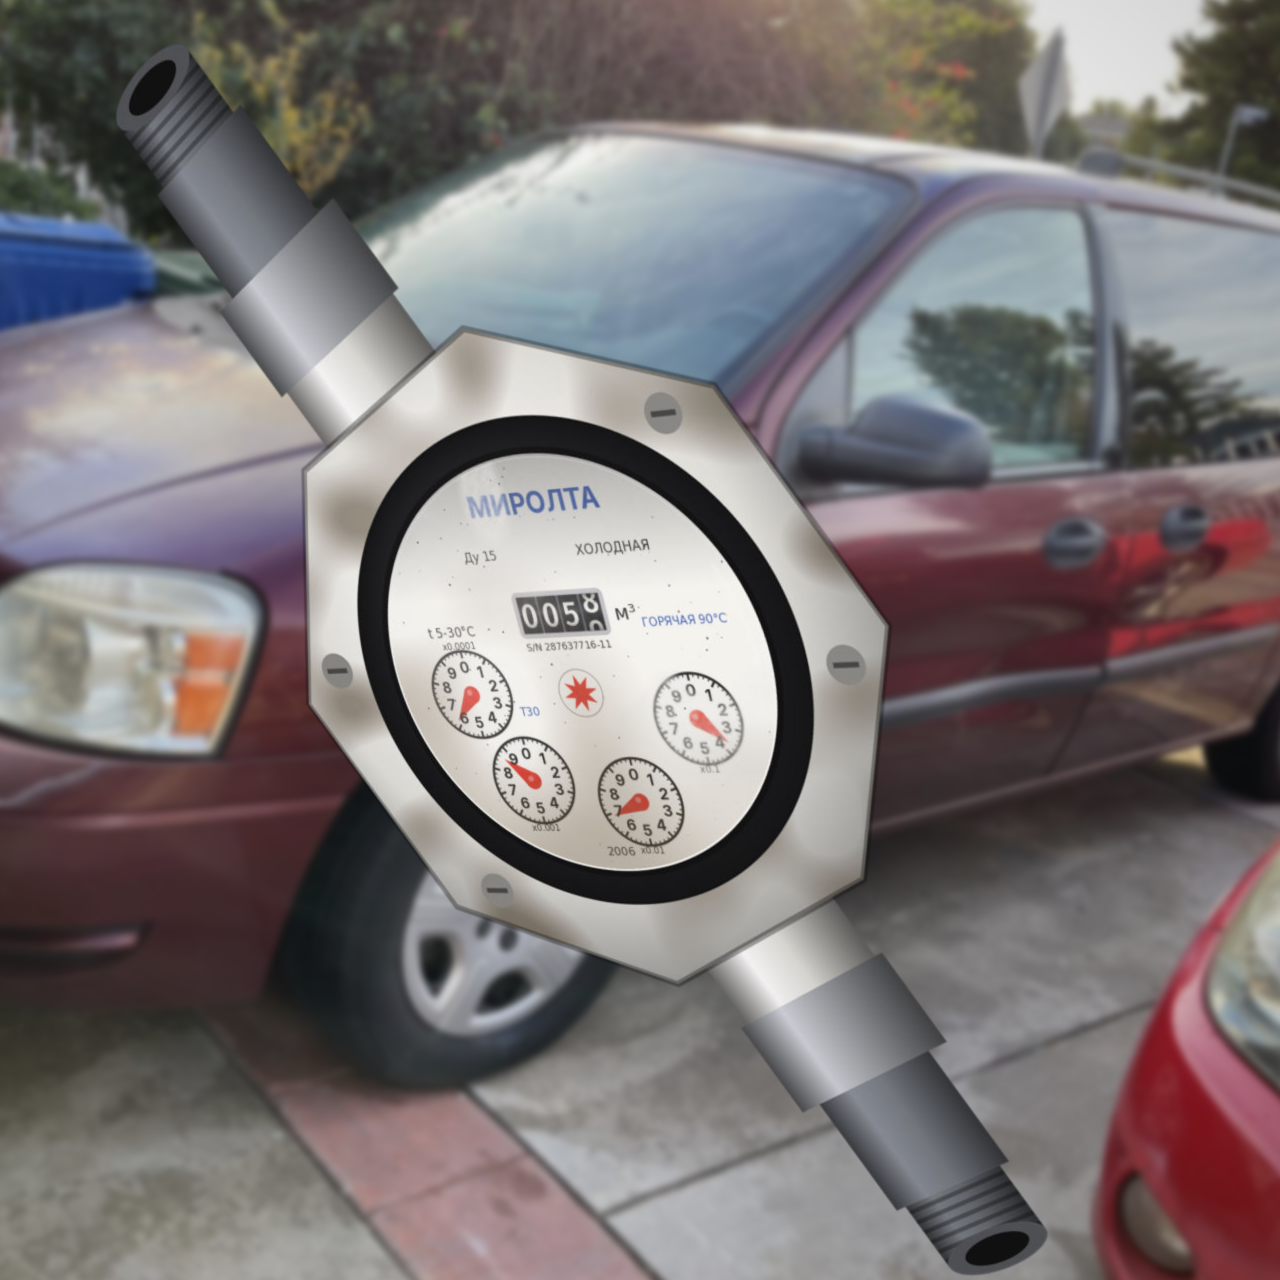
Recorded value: m³ 58.3686
